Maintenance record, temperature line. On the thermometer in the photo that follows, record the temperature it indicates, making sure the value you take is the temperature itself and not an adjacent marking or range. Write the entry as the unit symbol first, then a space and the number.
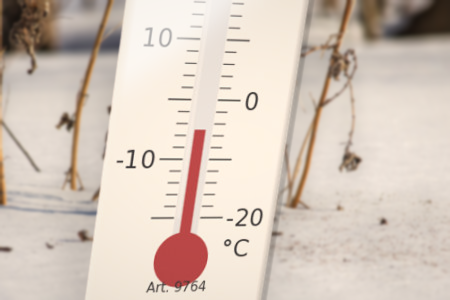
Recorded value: °C -5
